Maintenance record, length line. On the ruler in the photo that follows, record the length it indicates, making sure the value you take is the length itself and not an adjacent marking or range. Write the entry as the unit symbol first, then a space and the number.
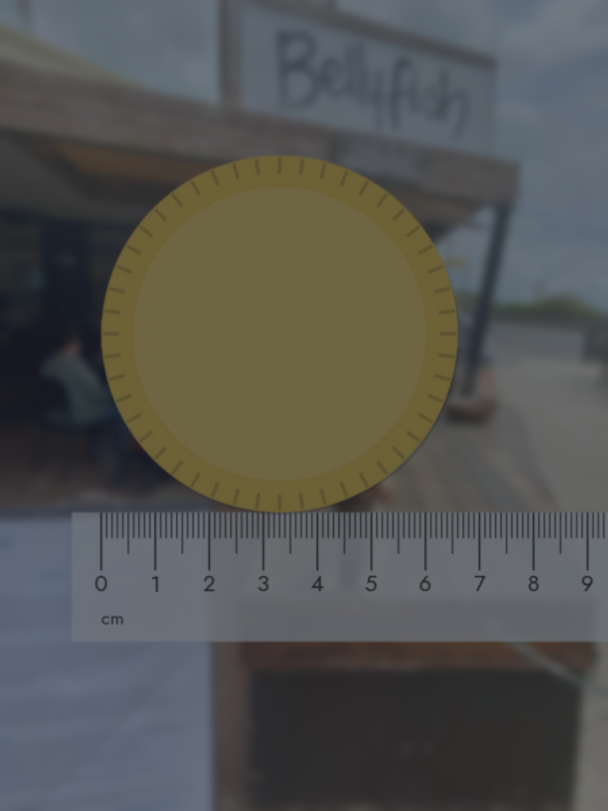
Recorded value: cm 6.6
